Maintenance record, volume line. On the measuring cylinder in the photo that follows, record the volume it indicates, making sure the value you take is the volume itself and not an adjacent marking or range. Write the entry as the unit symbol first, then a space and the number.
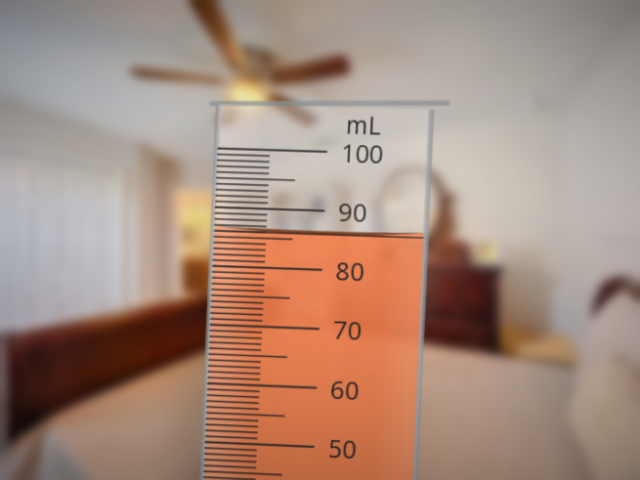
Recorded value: mL 86
